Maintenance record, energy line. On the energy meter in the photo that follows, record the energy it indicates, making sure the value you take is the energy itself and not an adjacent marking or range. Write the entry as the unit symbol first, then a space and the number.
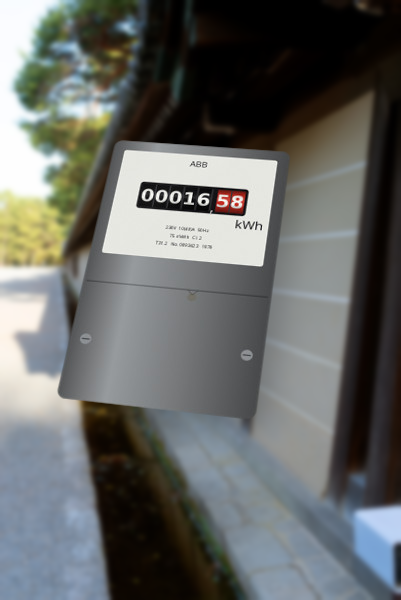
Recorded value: kWh 16.58
